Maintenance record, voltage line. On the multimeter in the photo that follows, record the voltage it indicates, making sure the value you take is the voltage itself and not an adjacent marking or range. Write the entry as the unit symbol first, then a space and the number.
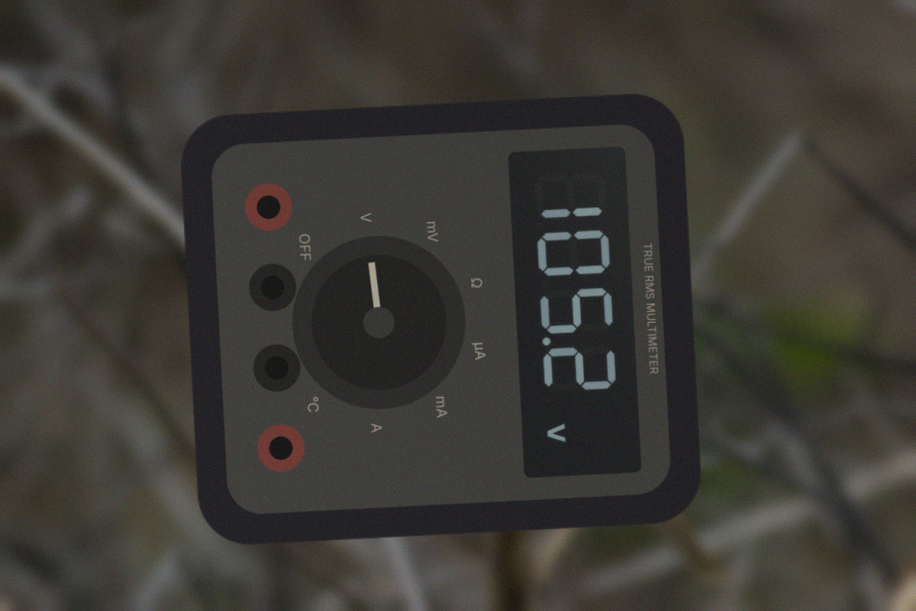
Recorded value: V 105.2
